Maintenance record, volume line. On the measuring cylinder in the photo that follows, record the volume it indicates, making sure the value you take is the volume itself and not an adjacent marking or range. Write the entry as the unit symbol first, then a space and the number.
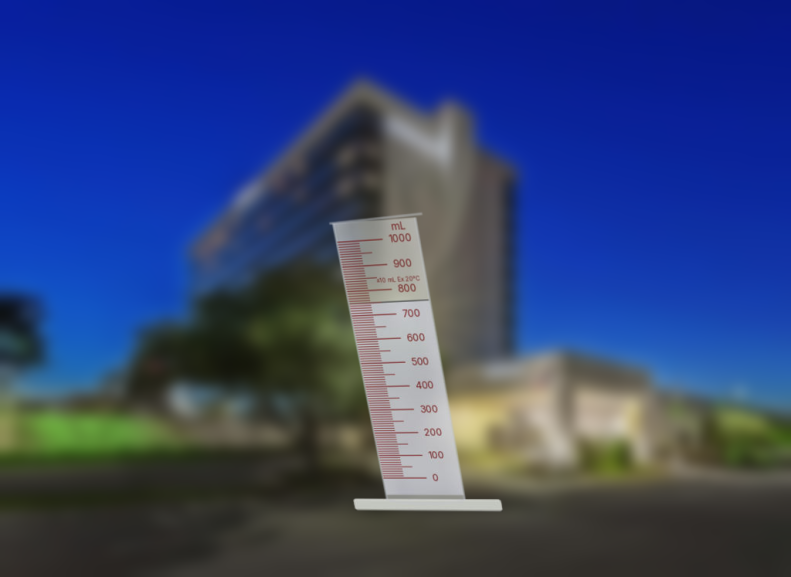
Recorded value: mL 750
